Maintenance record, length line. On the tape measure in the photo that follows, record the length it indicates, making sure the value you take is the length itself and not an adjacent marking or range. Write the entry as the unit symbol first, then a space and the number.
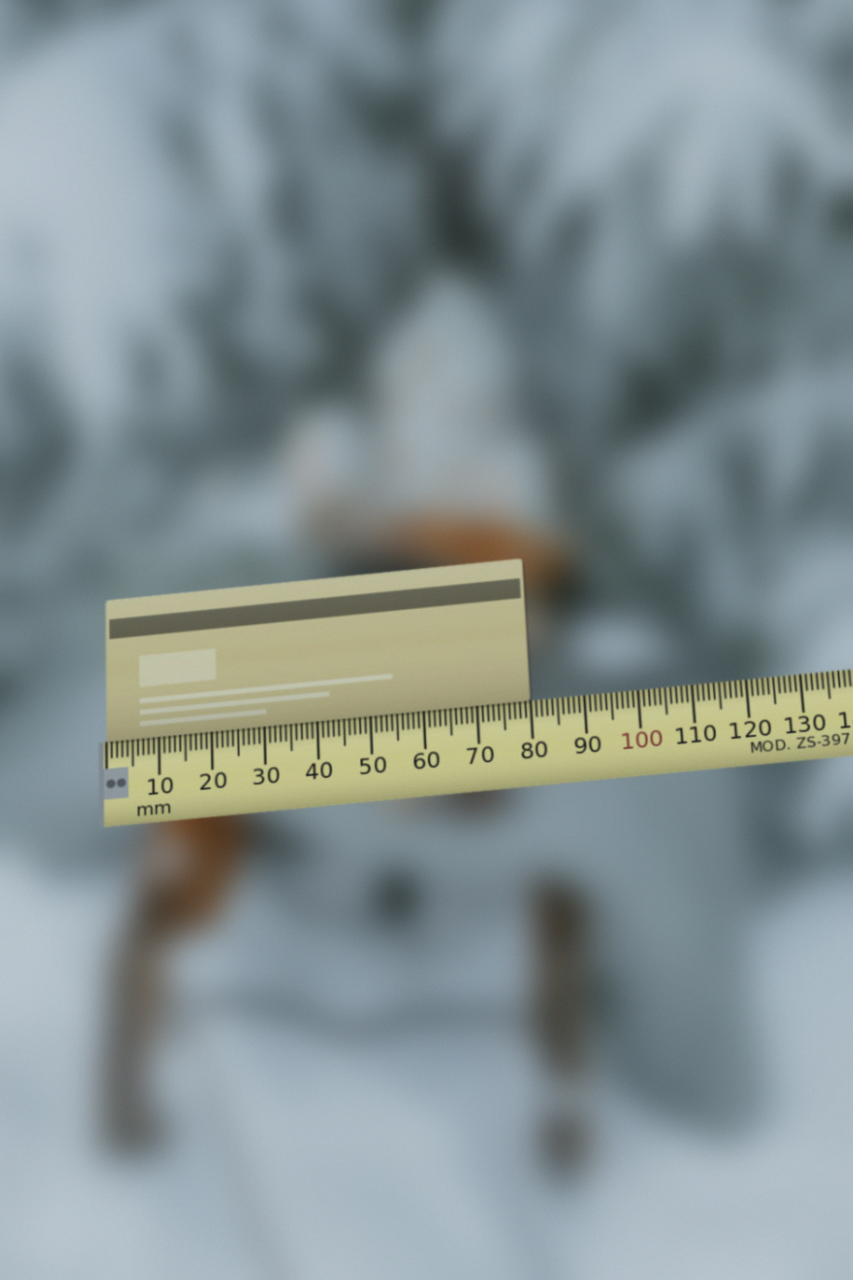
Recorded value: mm 80
